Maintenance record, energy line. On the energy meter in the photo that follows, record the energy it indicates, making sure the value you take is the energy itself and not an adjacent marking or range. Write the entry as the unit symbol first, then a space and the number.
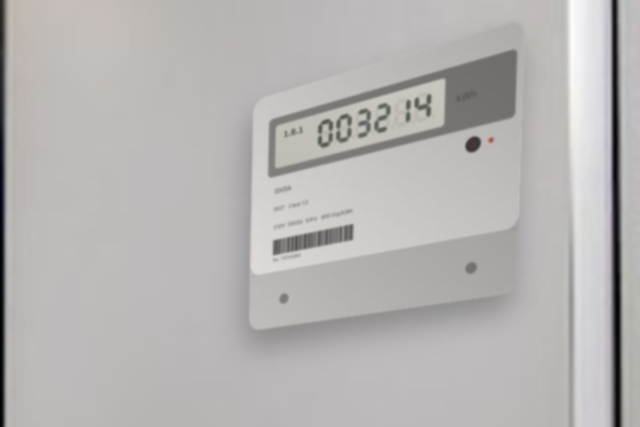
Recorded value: kWh 3214
